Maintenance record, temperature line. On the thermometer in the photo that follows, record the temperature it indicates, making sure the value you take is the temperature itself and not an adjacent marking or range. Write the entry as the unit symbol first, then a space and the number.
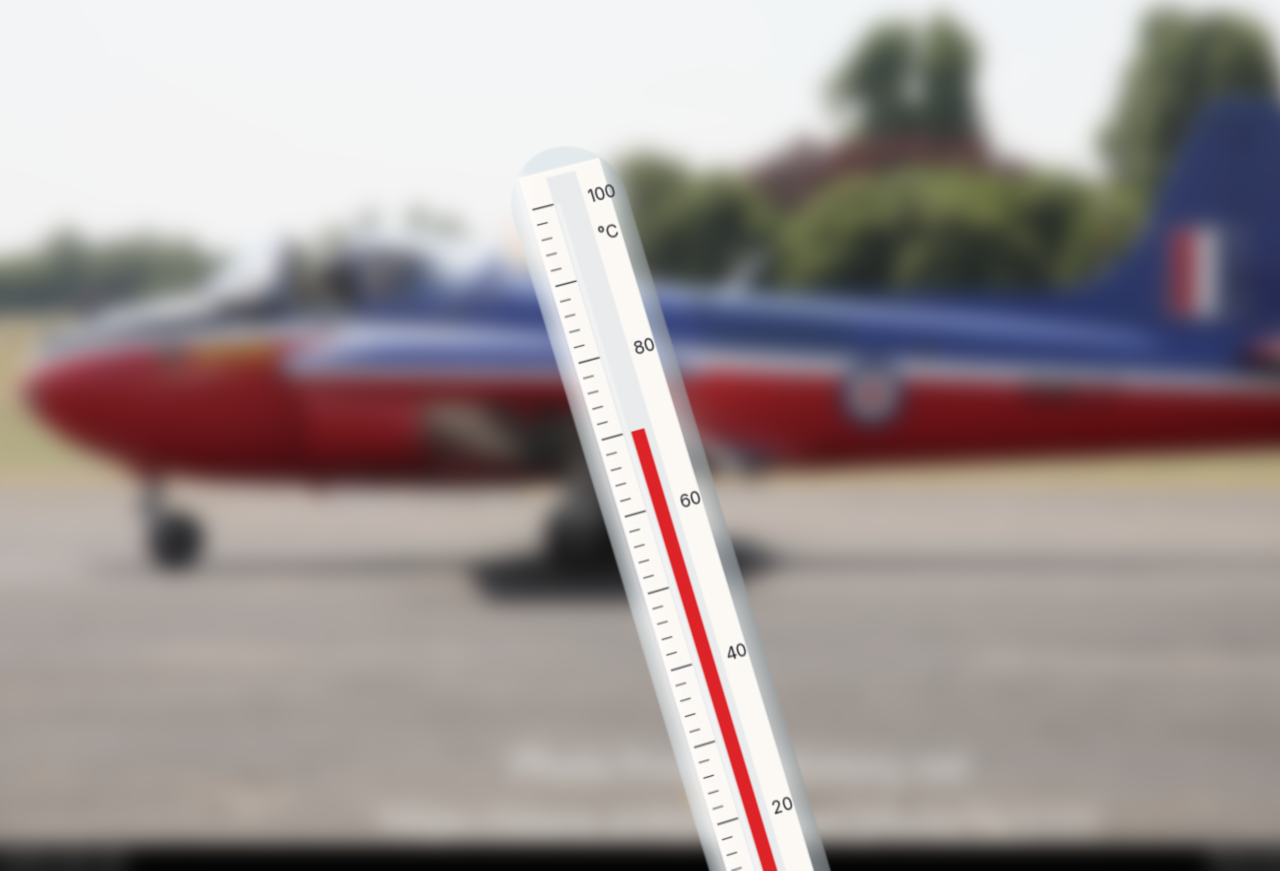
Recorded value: °C 70
